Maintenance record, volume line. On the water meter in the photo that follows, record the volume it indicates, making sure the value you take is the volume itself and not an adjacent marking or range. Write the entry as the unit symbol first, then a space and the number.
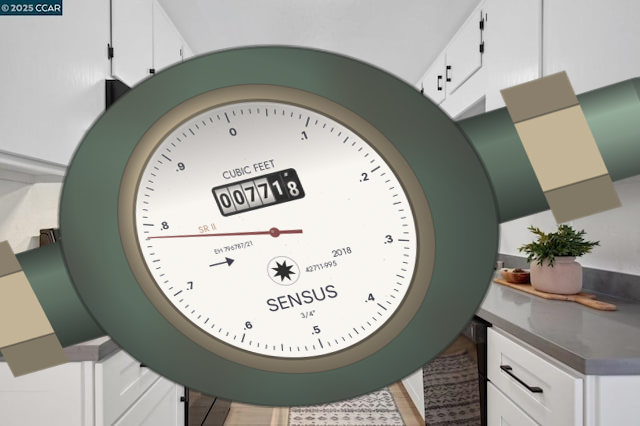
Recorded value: ft³ 7717.78
